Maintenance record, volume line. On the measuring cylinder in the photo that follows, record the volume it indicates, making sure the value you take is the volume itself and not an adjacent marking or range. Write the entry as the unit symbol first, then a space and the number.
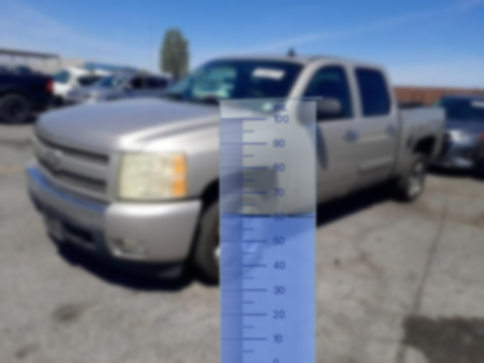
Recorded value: mL 60
